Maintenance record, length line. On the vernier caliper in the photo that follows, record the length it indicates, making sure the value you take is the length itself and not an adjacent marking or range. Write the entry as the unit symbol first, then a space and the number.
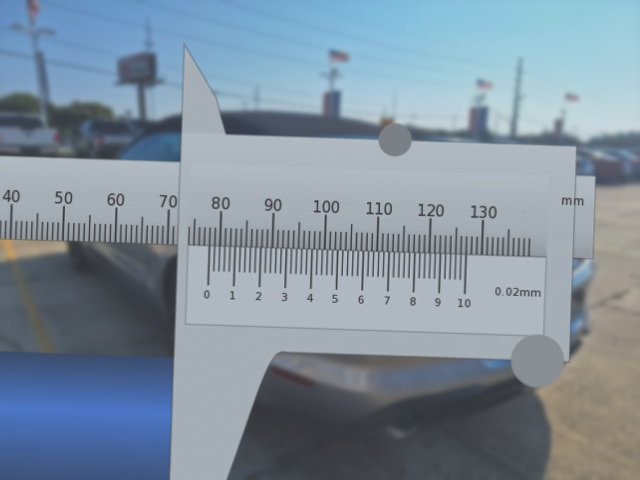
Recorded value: mm 78.0
